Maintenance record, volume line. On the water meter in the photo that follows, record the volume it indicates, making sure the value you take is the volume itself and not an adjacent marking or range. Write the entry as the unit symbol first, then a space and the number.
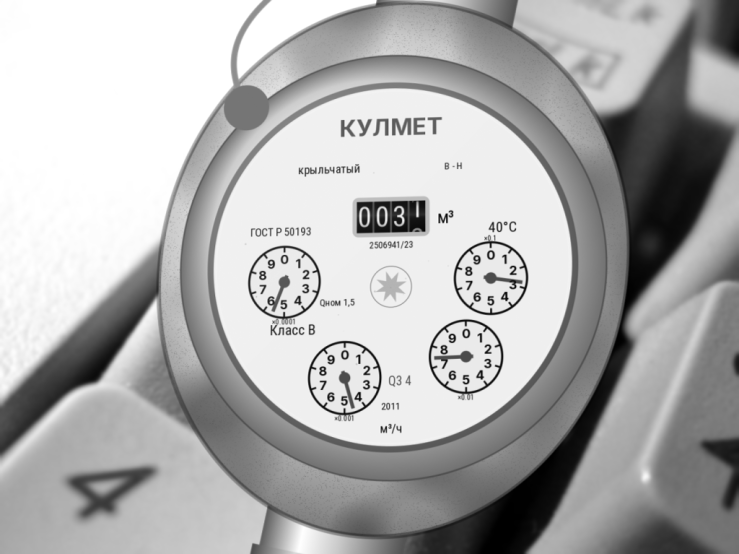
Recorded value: m³ 31.2745
